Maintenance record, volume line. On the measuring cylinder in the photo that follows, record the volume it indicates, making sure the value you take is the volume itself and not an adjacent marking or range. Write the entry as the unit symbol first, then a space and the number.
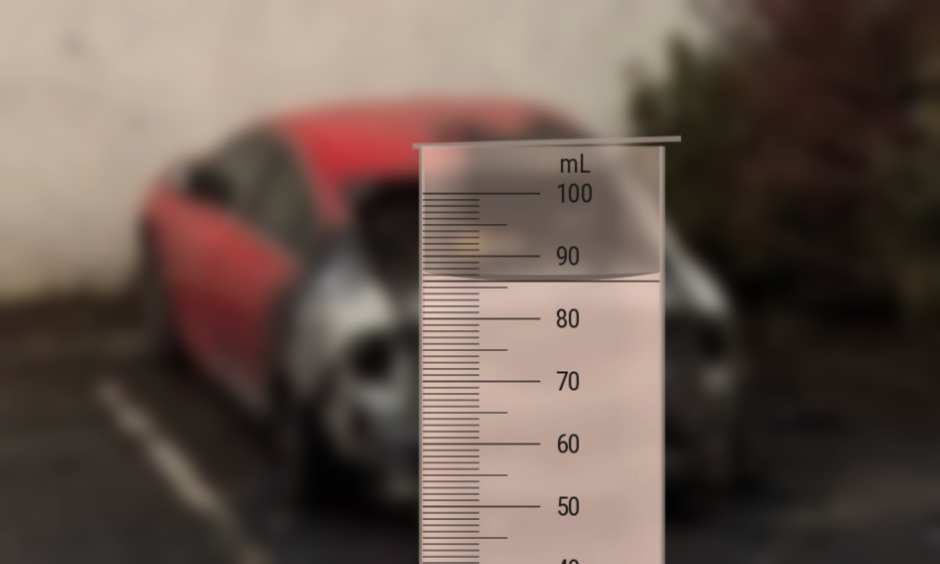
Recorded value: mL 86
